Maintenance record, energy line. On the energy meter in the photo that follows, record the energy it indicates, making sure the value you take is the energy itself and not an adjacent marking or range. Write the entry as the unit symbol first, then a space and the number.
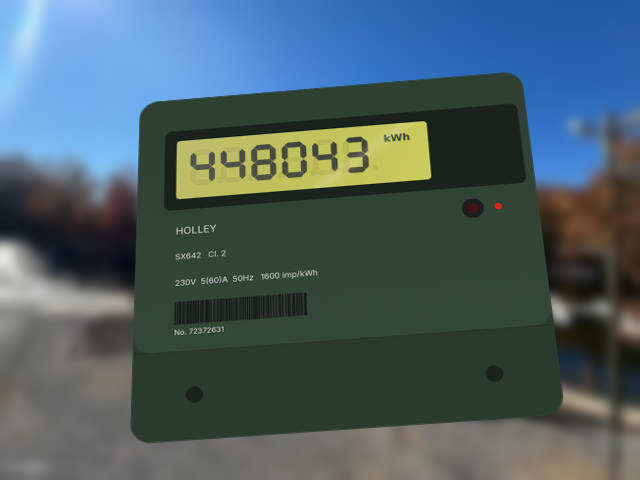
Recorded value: kWh 448043
